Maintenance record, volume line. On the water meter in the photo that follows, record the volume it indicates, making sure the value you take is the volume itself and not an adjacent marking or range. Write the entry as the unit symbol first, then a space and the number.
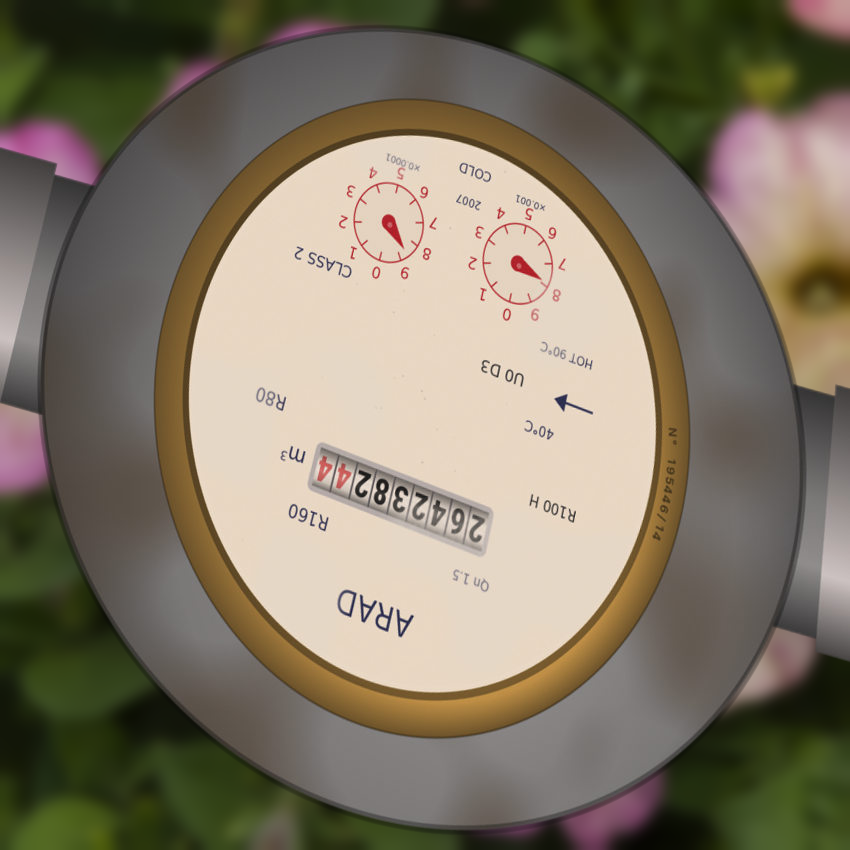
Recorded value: m³ 2642382.4478
